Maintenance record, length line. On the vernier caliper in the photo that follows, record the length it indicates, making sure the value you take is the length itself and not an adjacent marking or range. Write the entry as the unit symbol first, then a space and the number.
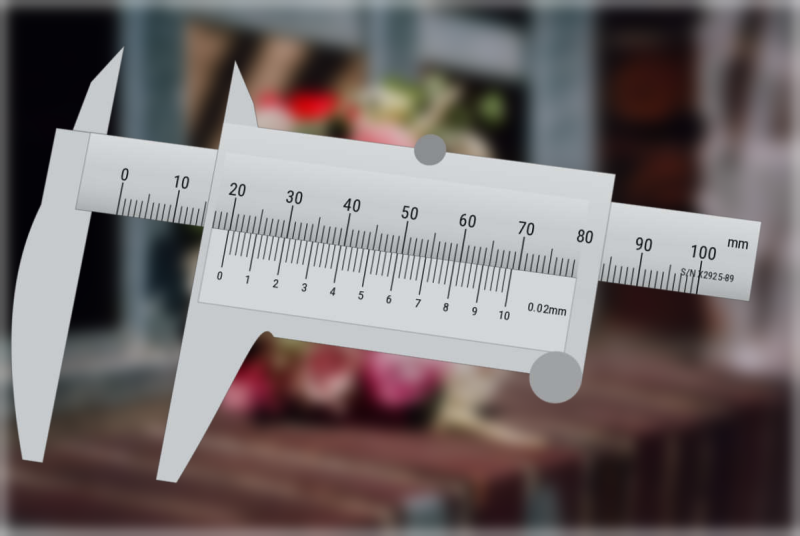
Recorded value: mm 19.8
